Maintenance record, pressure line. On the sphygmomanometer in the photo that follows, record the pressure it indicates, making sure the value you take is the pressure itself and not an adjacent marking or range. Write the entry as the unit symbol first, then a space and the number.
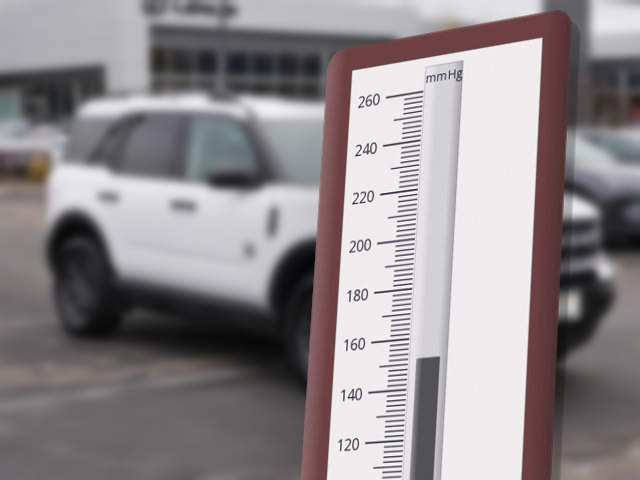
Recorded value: mmHg 152
